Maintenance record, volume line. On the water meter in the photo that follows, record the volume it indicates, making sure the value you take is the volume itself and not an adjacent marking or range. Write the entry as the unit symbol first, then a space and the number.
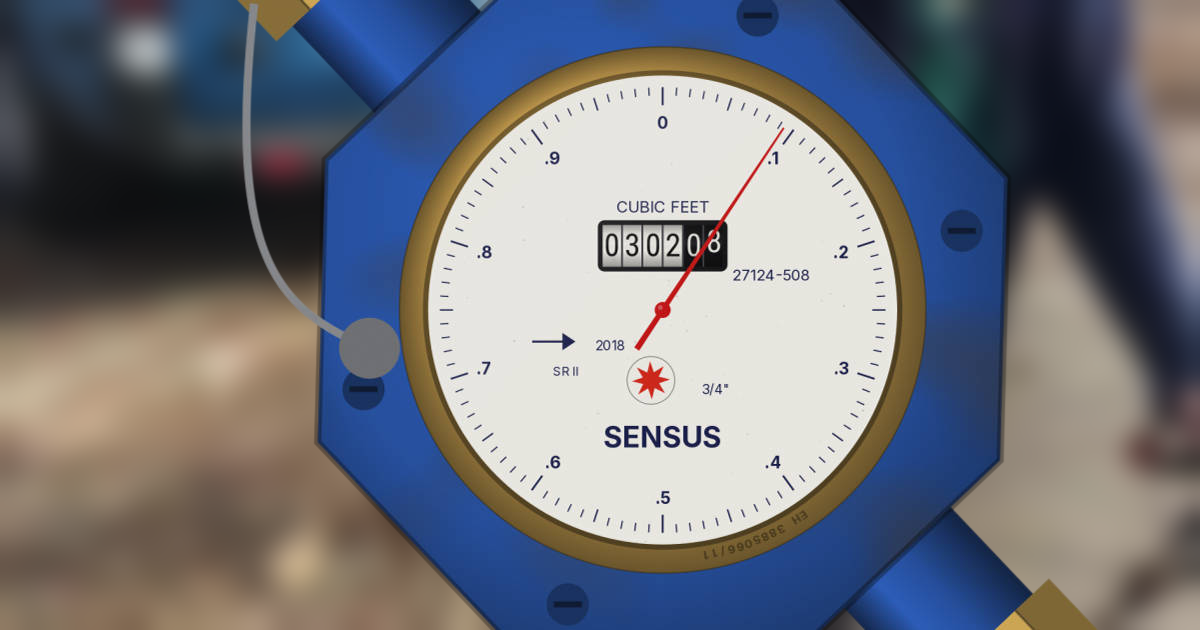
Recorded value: ft³ 30208.09
